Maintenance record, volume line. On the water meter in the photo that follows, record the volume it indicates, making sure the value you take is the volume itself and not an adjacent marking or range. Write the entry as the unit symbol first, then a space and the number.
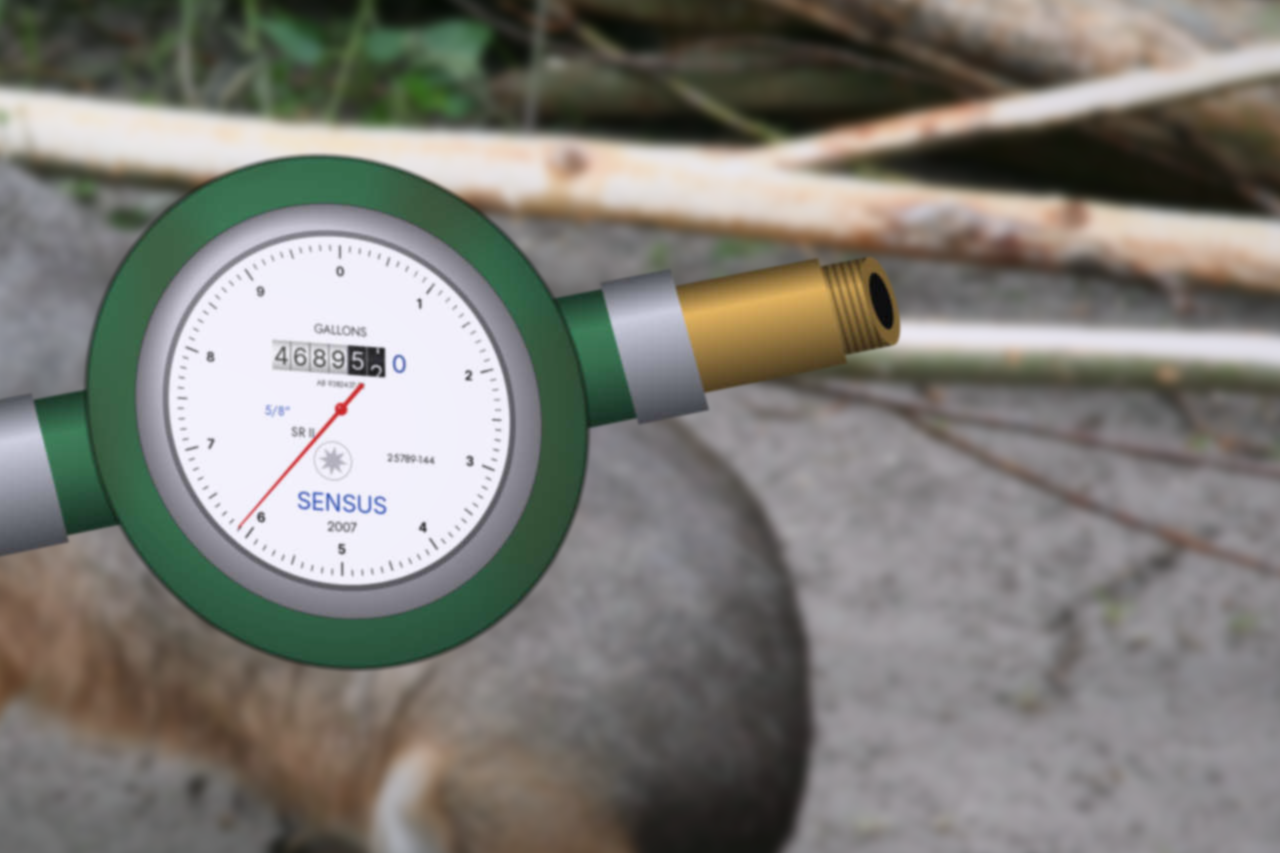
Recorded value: gal 4689516.1
